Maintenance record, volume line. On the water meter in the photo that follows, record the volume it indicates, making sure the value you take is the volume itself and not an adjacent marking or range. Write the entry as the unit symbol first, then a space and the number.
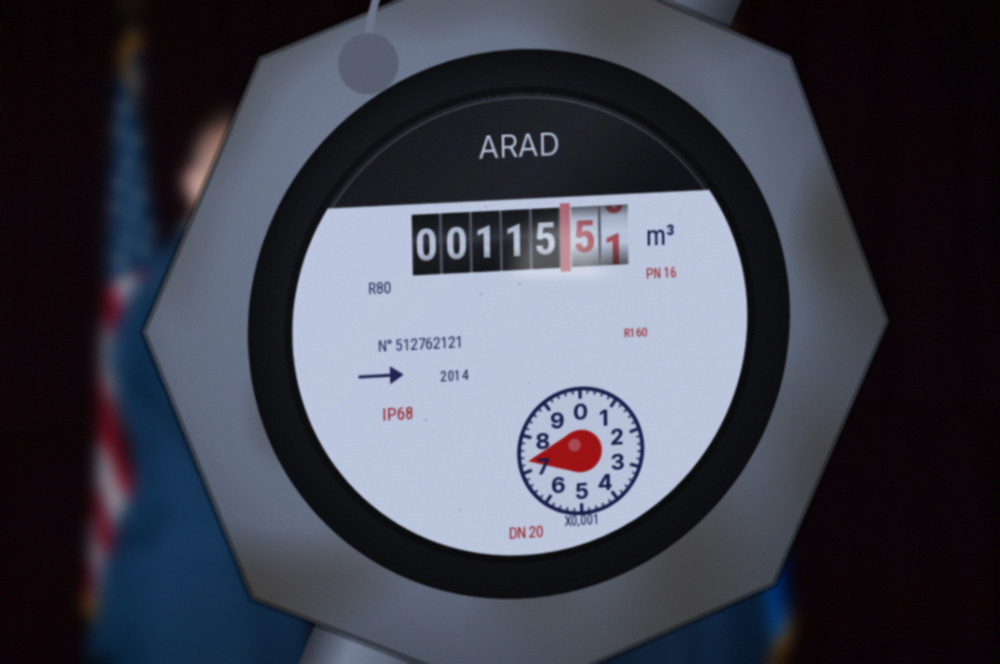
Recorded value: m³ 115.507
